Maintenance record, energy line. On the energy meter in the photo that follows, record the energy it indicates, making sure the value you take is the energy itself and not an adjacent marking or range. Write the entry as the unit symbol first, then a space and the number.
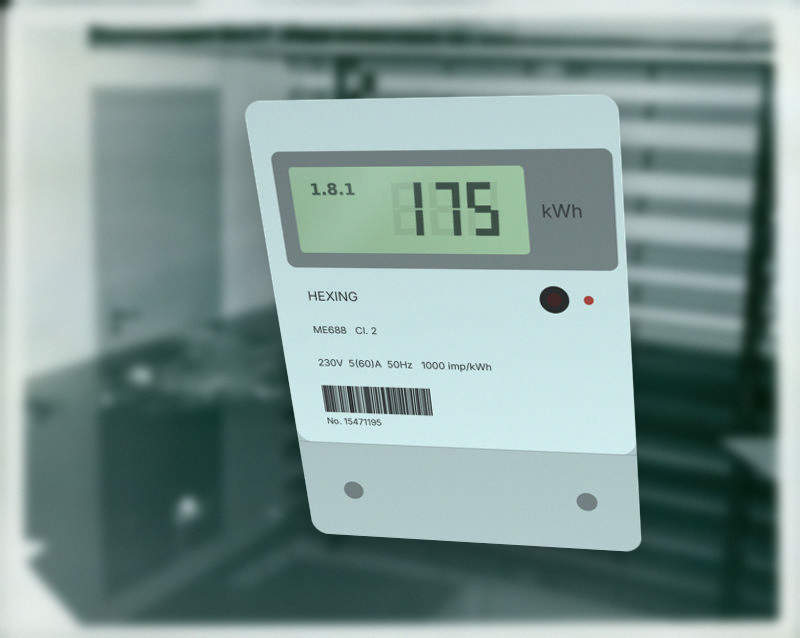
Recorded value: kWh 175
